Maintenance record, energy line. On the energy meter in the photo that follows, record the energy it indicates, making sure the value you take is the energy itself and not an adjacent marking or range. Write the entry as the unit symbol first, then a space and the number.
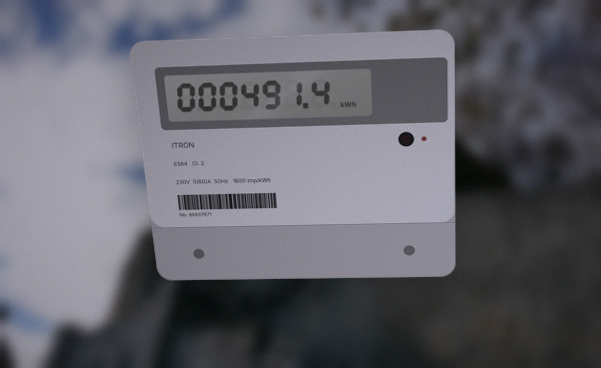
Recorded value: kWh 491.4
